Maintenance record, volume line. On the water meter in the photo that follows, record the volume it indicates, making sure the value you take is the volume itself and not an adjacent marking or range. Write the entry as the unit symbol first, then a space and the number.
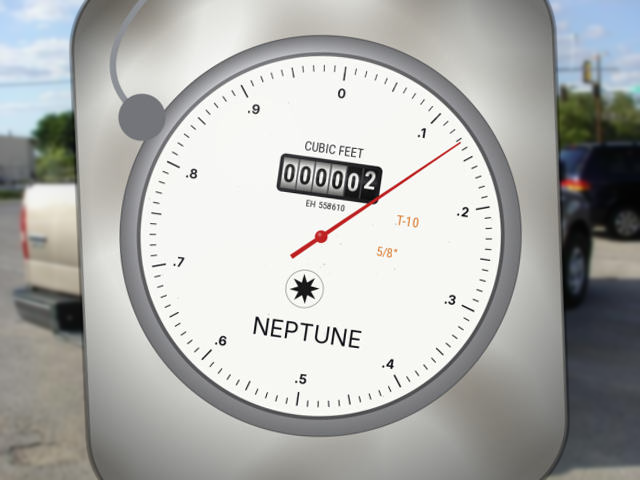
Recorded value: ft³ 2.13
